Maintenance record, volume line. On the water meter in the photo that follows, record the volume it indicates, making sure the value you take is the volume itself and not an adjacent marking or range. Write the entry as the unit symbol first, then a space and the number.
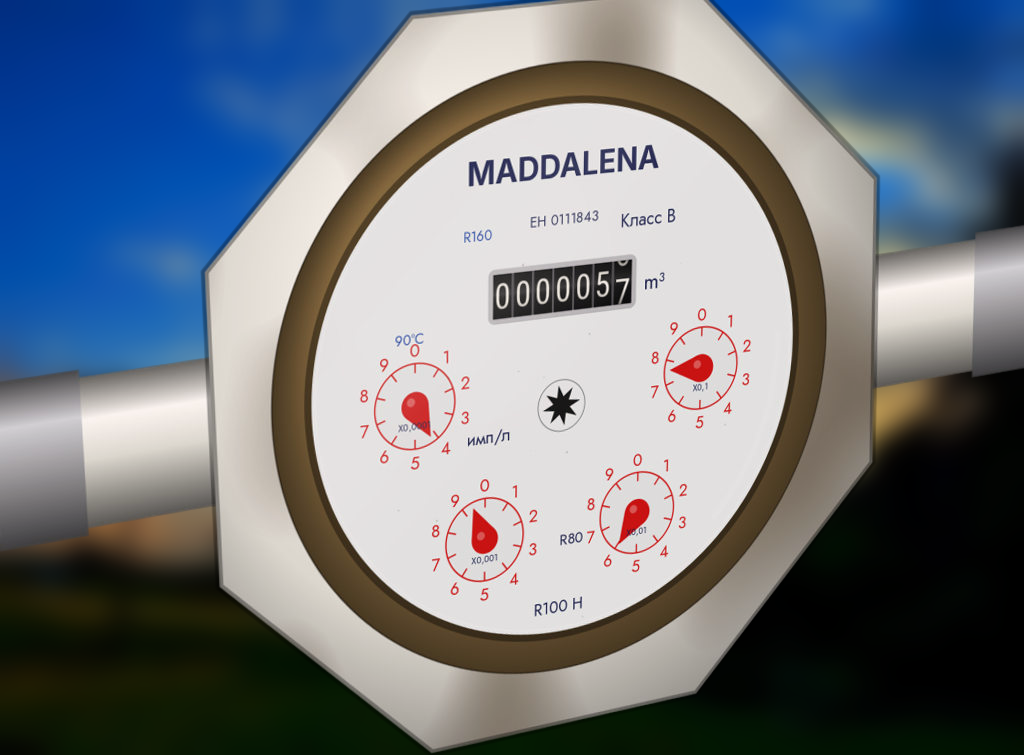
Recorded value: m³ 56.7594
